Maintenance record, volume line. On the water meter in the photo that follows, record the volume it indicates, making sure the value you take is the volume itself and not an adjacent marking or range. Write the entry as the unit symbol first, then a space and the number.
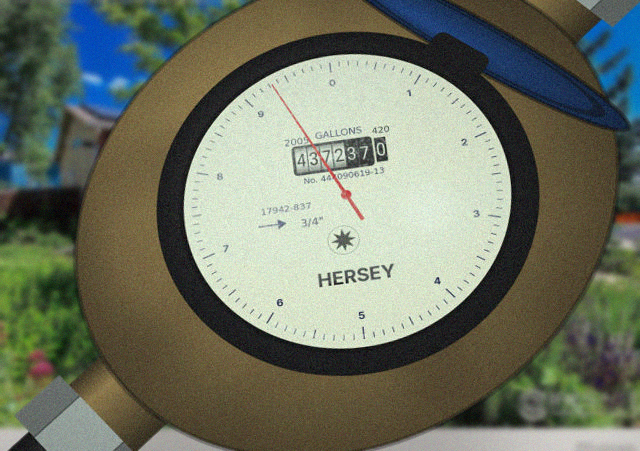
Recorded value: gal 4372369.3
